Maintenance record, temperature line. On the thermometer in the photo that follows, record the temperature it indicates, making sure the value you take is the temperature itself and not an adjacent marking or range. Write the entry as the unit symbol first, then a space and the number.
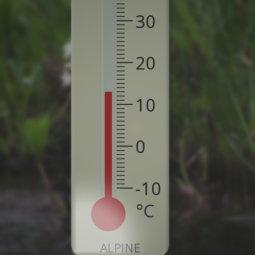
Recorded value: °C 13
